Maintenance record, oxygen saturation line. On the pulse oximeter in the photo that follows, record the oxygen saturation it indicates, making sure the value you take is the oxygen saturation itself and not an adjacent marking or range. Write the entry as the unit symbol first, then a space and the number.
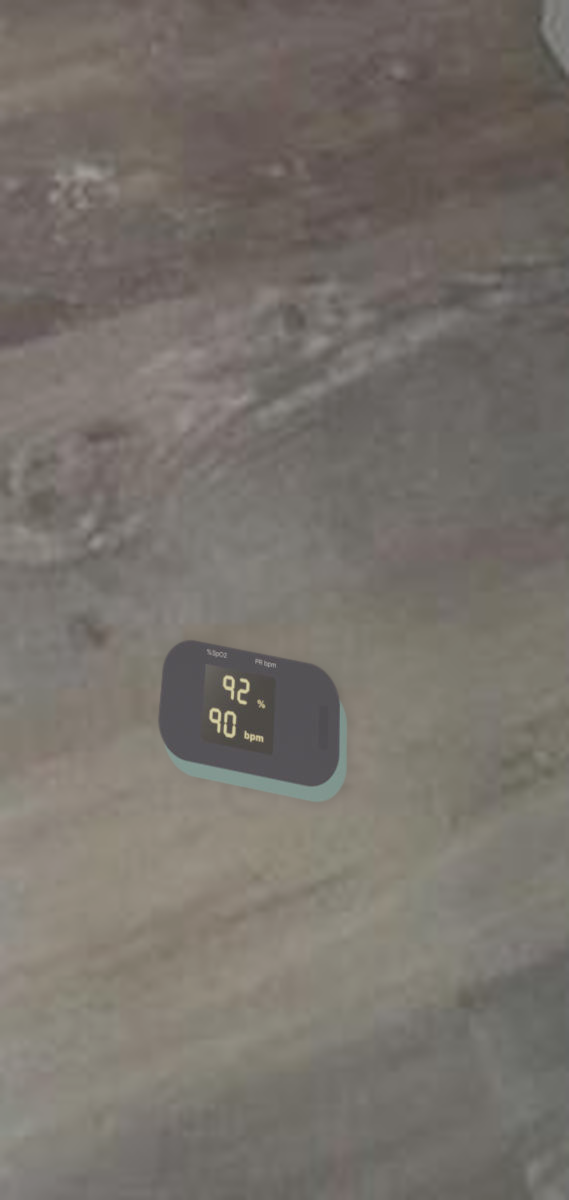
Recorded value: % 92
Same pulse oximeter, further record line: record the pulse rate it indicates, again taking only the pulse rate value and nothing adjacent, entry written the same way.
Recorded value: bpm 90
